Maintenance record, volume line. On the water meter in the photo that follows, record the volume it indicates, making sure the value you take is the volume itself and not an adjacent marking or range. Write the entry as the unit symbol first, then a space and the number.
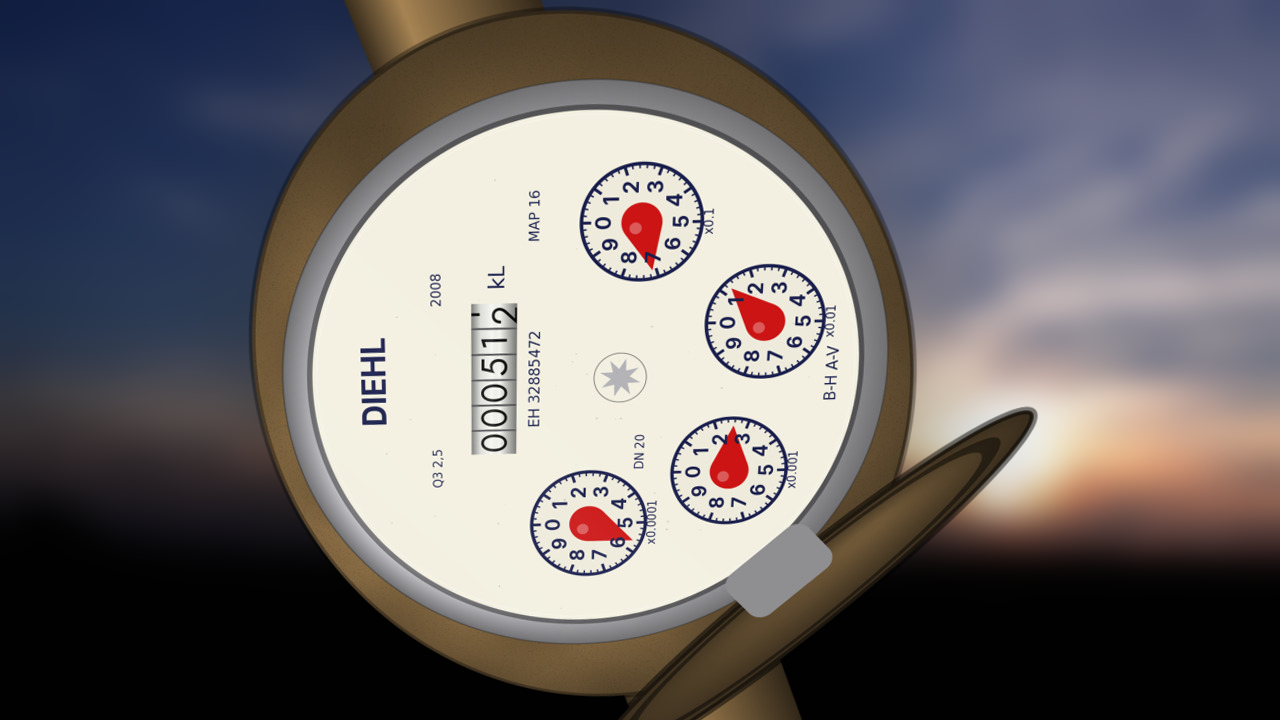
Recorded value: kL 511.7125
